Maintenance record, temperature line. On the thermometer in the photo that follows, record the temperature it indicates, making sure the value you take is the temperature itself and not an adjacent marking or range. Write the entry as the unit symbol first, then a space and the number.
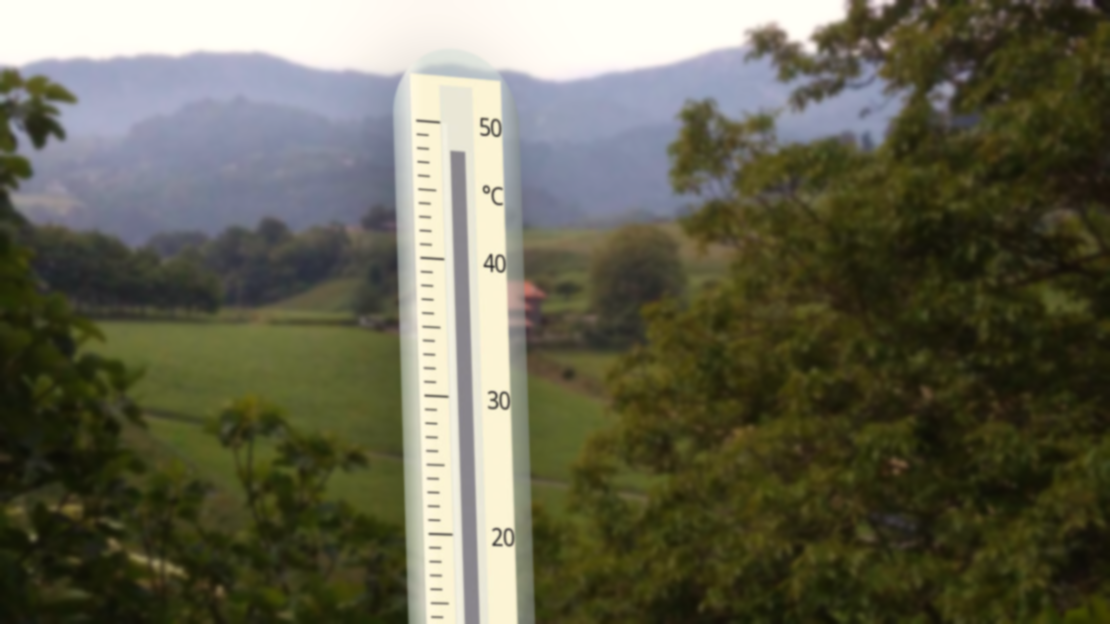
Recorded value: °C 48
